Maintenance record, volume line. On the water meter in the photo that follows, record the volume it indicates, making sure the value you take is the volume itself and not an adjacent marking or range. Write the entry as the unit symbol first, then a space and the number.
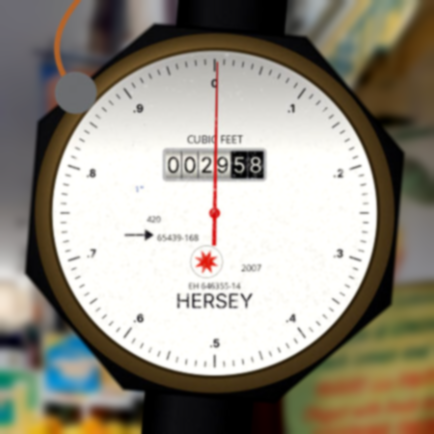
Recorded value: ft³ 2958.00
